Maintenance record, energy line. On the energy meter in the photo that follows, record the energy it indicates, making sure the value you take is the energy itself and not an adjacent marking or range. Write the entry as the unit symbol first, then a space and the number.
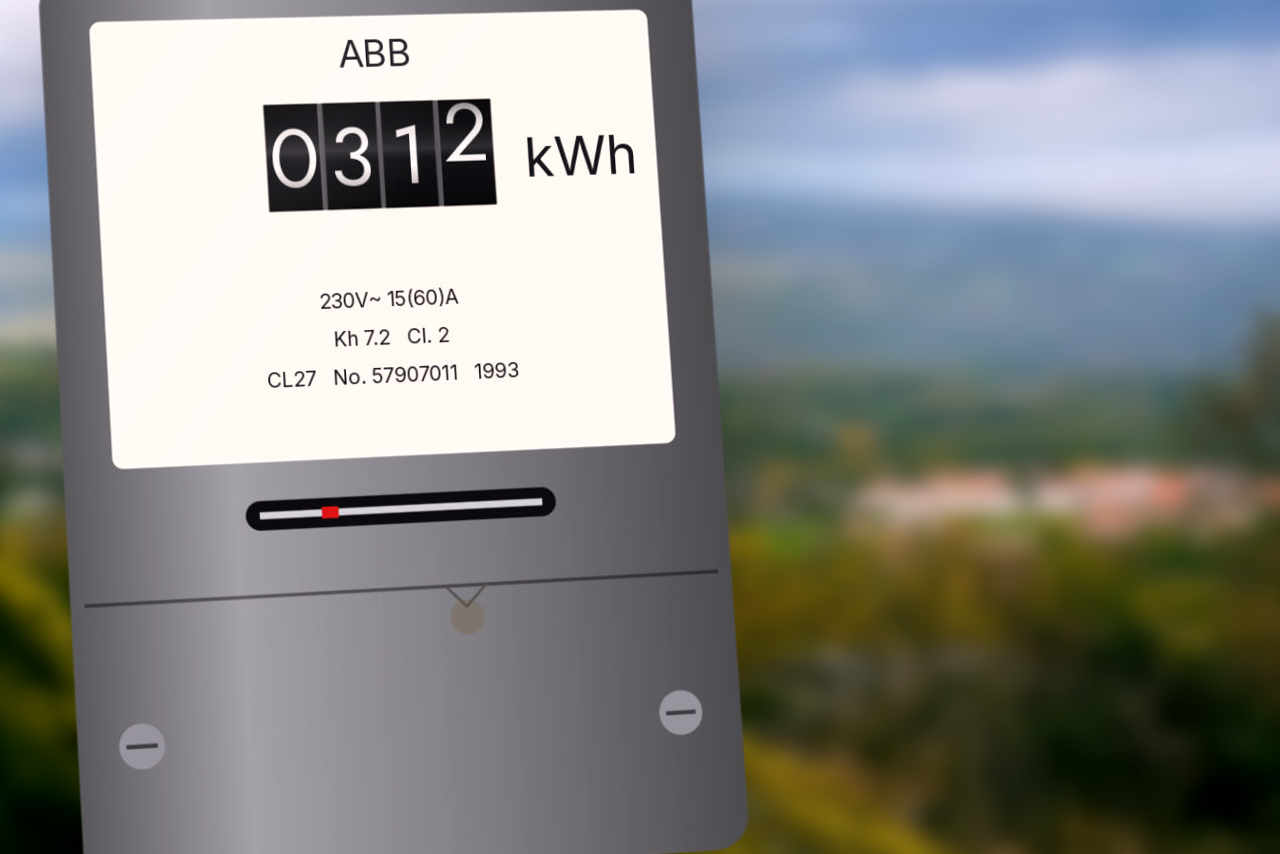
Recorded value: kWh 312
